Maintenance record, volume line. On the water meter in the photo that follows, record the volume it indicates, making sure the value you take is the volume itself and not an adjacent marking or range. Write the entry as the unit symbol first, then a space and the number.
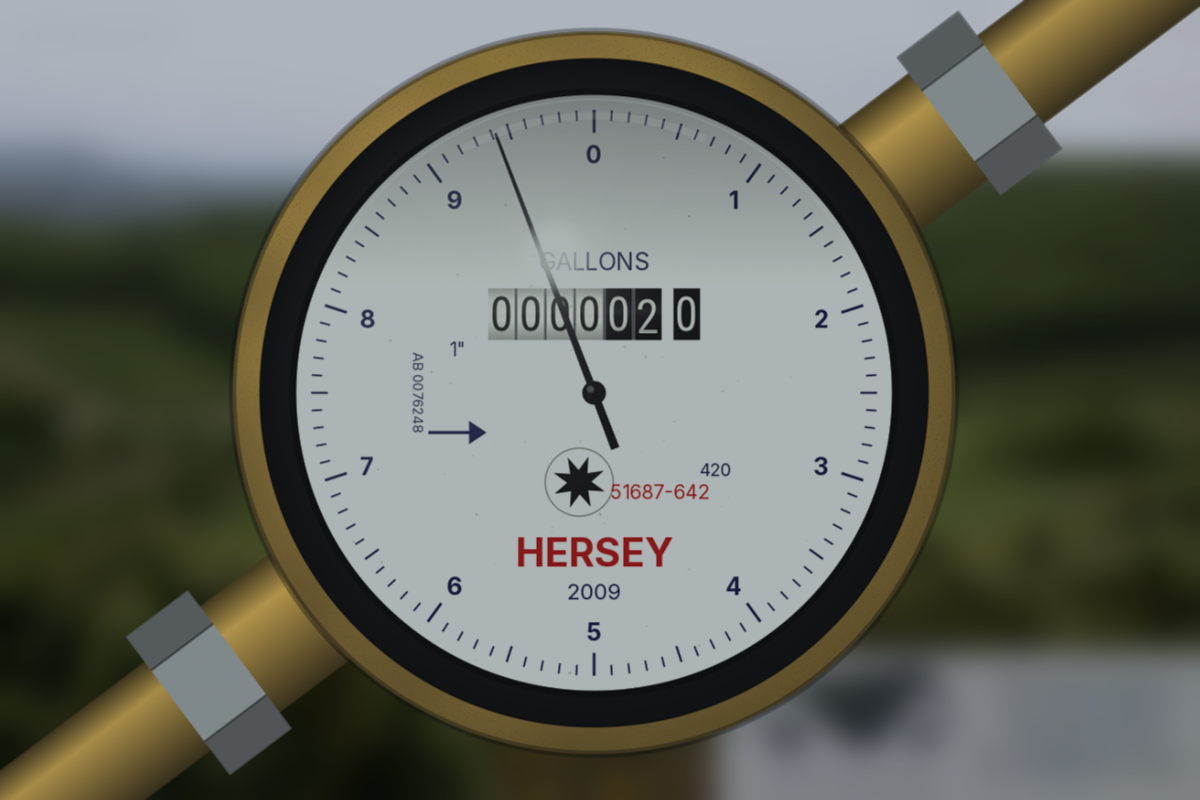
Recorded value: gal 19.4
